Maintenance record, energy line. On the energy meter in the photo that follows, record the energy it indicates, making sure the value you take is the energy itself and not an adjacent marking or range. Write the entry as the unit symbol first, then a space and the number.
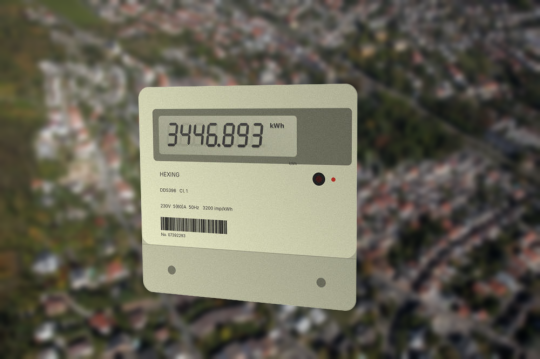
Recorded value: kWh 3446.893
